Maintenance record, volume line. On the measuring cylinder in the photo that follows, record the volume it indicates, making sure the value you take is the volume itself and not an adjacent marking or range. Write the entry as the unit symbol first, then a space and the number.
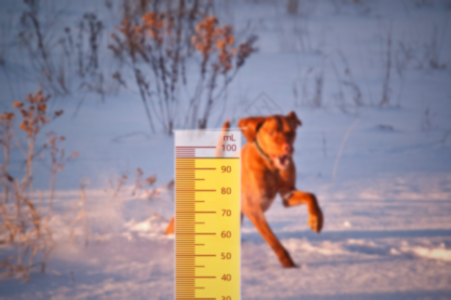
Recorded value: mL 95
